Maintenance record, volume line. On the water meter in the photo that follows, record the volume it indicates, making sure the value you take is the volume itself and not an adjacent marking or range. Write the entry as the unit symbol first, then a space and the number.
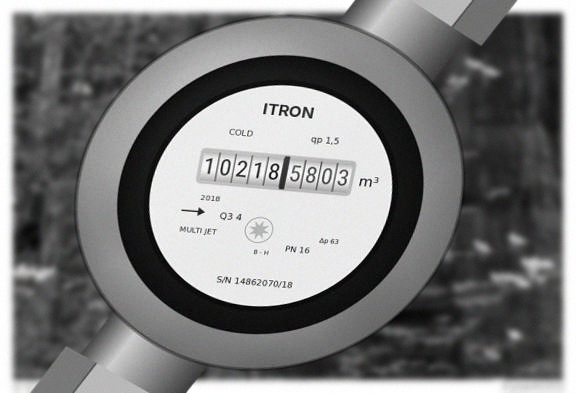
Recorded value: m³ 10218.5803
